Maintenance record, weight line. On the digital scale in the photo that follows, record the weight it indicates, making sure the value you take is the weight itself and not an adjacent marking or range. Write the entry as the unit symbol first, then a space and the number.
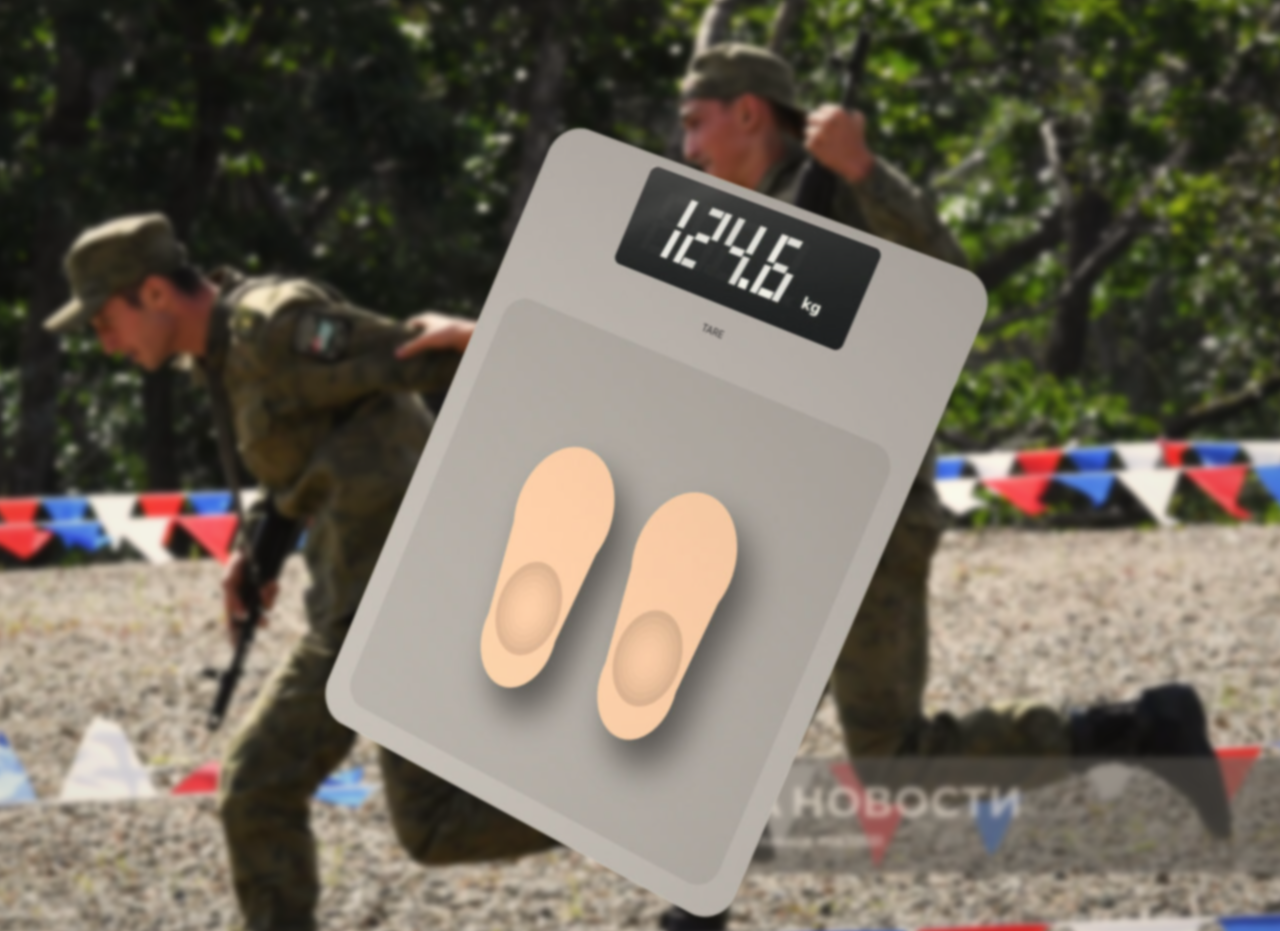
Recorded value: kg 124.6
